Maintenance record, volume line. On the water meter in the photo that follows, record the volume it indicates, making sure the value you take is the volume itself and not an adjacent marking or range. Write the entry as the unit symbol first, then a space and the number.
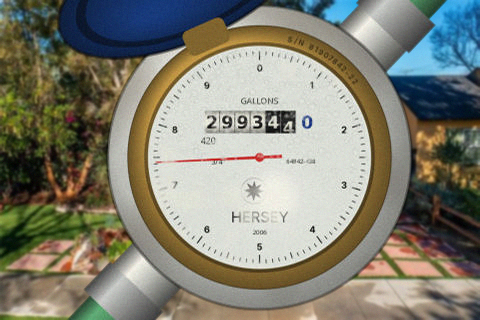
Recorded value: gal 2993437.4
